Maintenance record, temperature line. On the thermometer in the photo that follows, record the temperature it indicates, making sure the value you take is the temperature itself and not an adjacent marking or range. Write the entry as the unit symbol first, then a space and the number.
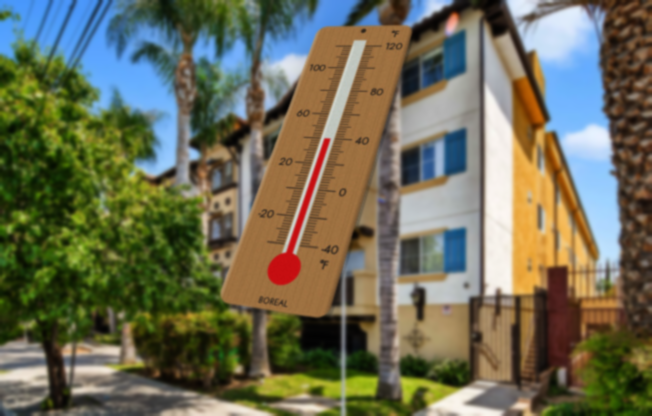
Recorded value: °F 40
